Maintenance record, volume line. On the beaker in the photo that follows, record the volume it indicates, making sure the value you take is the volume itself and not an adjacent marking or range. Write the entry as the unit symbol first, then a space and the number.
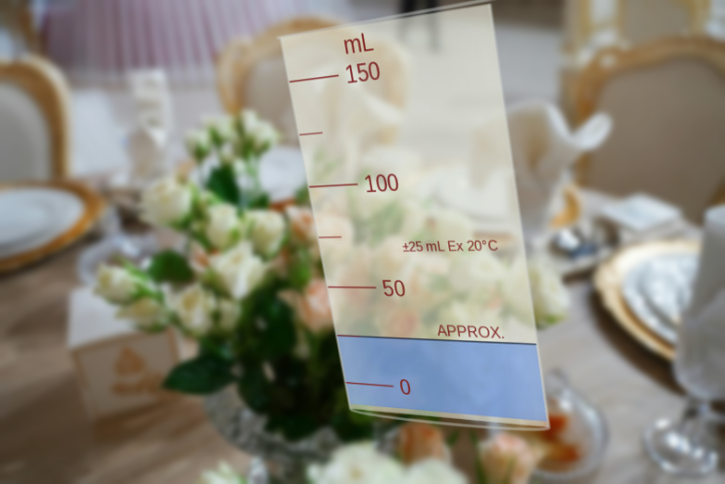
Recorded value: mL 25
